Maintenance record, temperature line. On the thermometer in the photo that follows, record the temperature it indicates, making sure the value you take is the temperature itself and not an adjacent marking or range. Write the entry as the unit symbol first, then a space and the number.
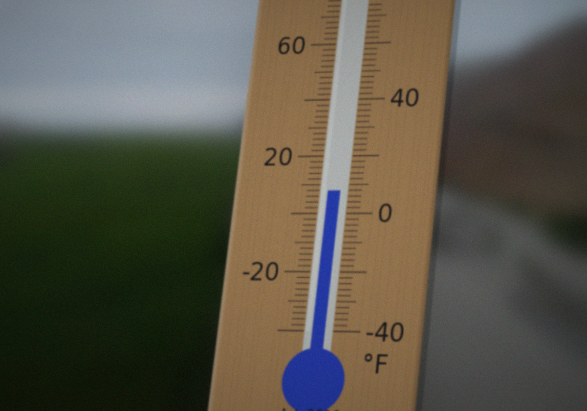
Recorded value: °F 8
